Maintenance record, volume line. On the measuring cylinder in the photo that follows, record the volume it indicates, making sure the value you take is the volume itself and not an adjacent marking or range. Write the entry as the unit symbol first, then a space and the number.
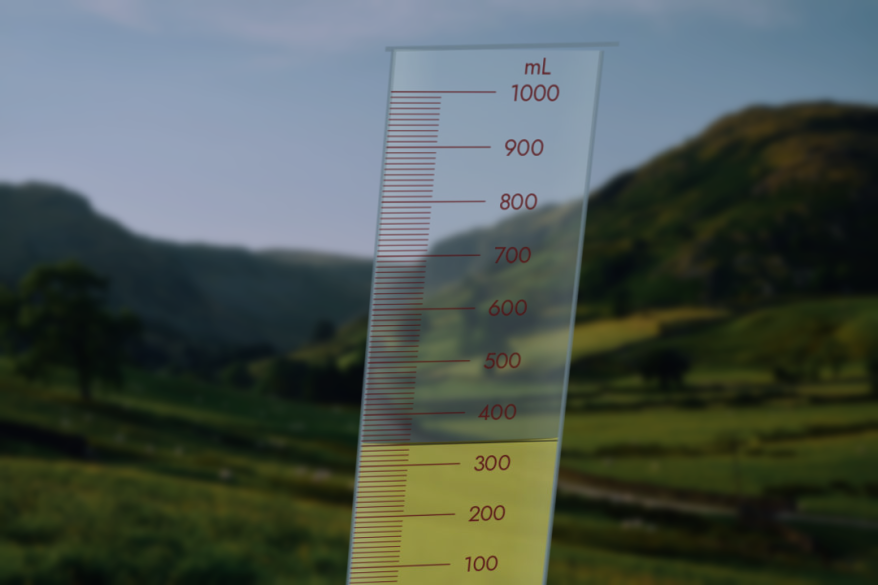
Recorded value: mL 340
